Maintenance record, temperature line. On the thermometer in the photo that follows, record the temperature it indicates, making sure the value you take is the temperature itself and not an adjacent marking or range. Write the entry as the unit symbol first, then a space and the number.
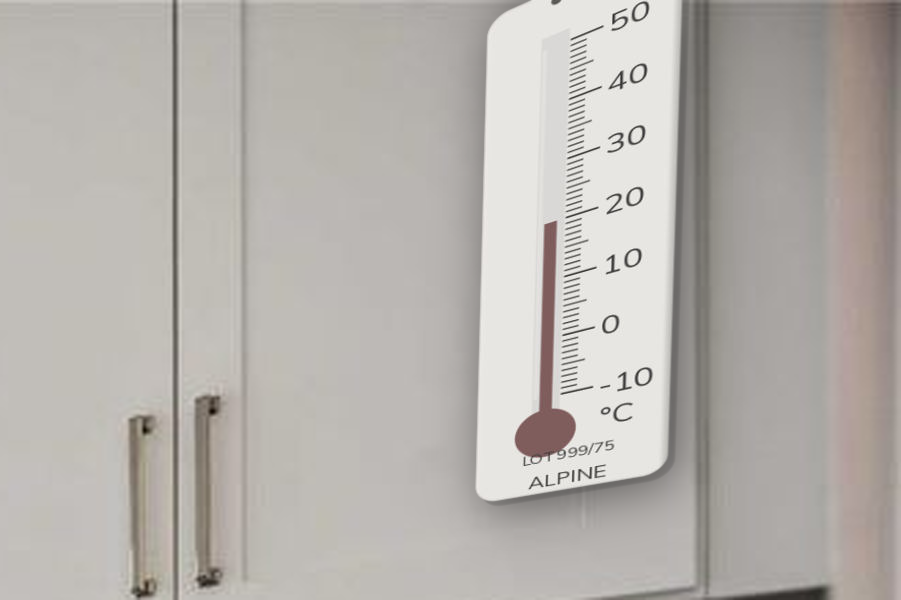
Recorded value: °C 20
